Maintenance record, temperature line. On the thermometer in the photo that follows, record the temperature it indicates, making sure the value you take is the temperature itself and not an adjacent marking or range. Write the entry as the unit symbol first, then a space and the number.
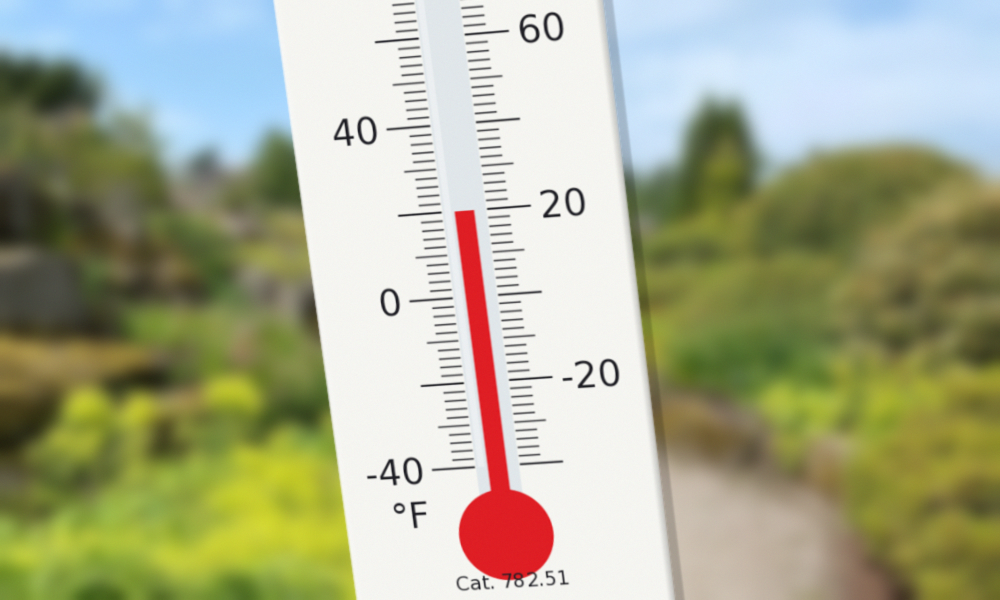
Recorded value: °F 20
